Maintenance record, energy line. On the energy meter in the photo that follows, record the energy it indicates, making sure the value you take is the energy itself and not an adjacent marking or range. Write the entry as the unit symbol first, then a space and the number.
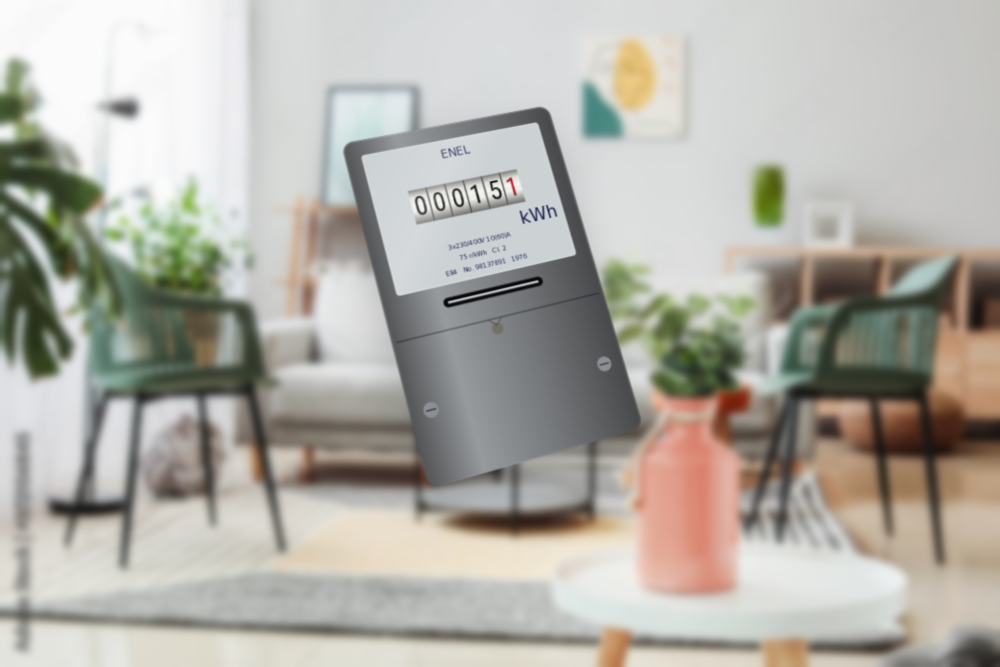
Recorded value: kWh 15.1
